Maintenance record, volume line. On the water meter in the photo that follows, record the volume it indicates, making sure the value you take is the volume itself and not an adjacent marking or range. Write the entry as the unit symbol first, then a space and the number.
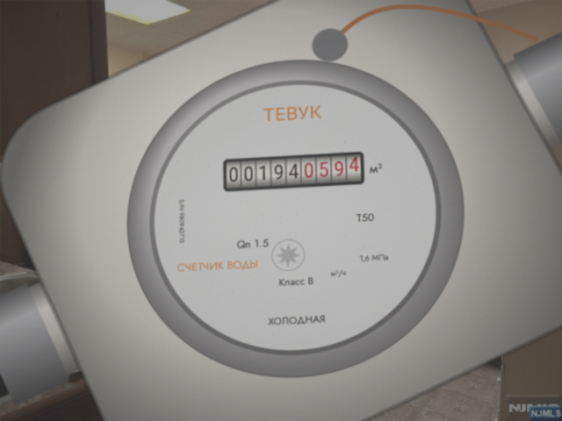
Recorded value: m³ 194.0594
